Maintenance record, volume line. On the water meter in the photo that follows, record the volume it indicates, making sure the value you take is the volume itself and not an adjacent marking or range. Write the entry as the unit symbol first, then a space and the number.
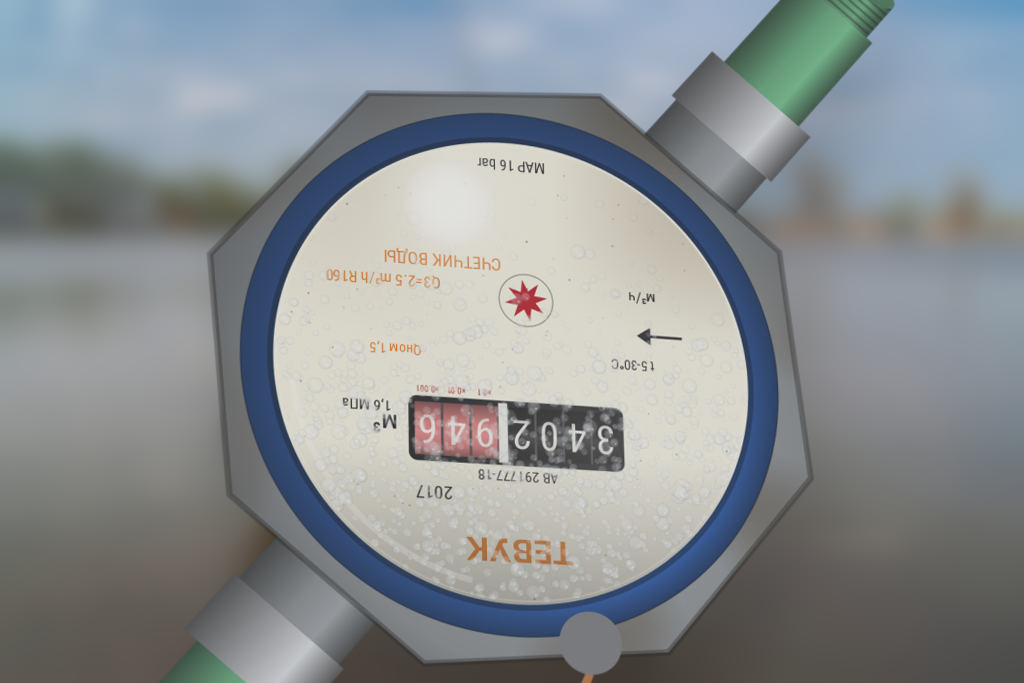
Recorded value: m³ 3402.946
